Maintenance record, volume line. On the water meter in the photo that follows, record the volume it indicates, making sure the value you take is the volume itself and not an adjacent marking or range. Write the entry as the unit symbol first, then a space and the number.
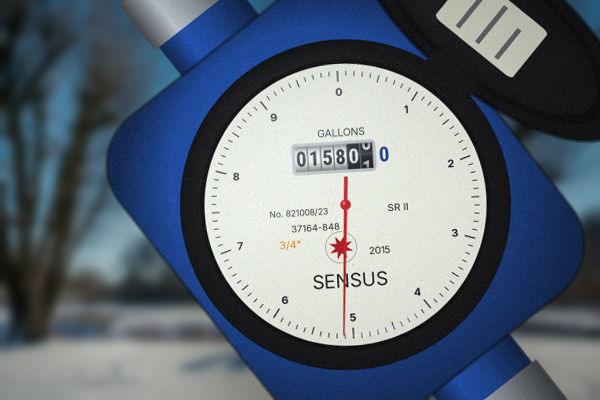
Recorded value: gal 158005.1
